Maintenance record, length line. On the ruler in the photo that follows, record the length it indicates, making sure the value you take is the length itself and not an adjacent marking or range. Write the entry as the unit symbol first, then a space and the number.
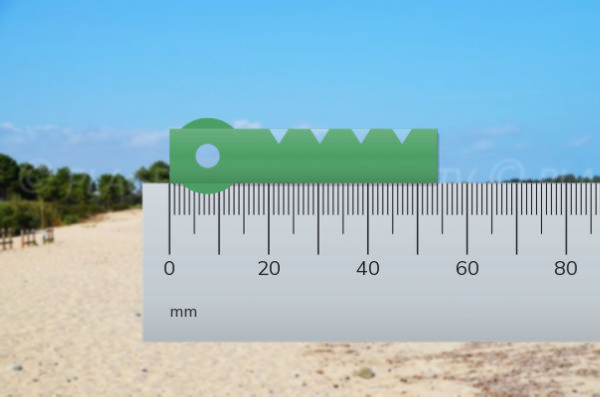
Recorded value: mm 54
